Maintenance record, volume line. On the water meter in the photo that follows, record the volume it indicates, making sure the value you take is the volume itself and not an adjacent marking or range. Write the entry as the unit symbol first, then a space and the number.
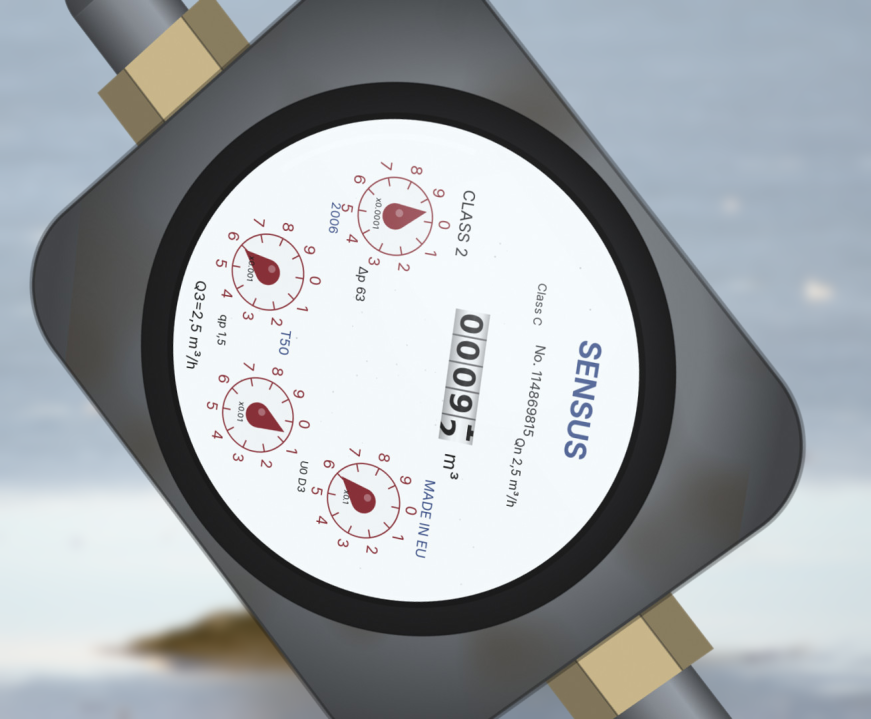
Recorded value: m³ 91.6059
